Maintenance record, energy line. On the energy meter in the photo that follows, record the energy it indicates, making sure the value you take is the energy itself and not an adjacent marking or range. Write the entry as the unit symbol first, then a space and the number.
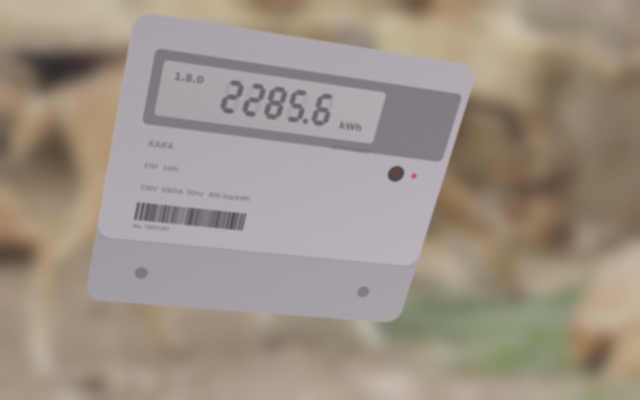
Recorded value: kWh 2285.6
